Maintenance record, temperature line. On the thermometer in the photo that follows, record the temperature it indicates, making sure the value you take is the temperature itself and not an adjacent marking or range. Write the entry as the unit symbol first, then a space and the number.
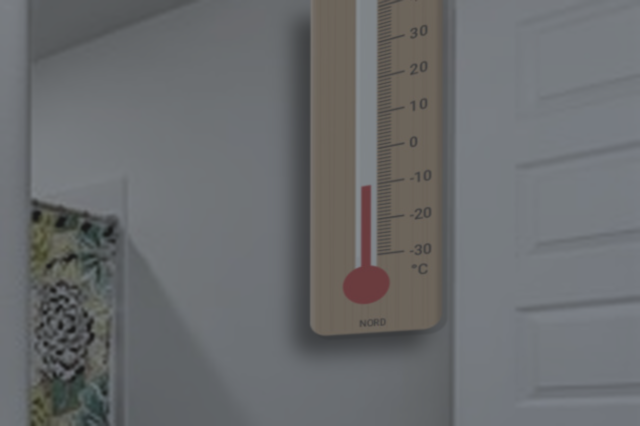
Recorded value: °C -10
